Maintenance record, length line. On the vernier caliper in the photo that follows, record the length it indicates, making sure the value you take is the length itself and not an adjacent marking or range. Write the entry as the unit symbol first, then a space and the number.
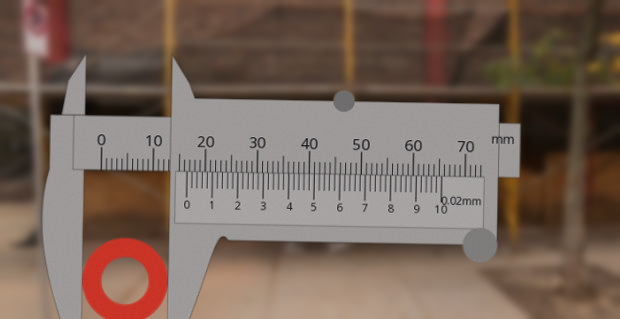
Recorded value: mm 16.5
